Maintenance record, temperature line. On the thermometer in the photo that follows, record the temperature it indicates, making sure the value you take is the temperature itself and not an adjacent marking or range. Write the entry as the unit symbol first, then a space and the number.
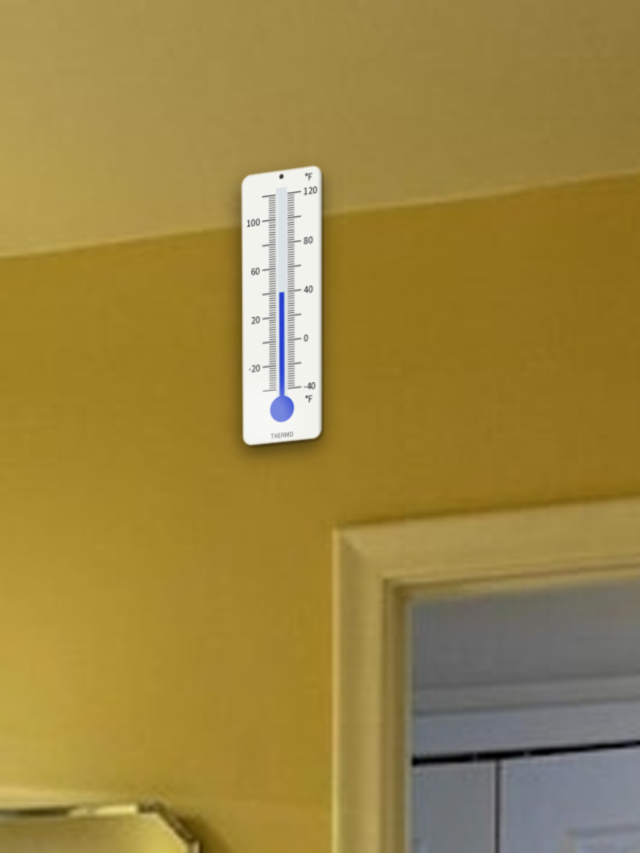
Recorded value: °F 40
